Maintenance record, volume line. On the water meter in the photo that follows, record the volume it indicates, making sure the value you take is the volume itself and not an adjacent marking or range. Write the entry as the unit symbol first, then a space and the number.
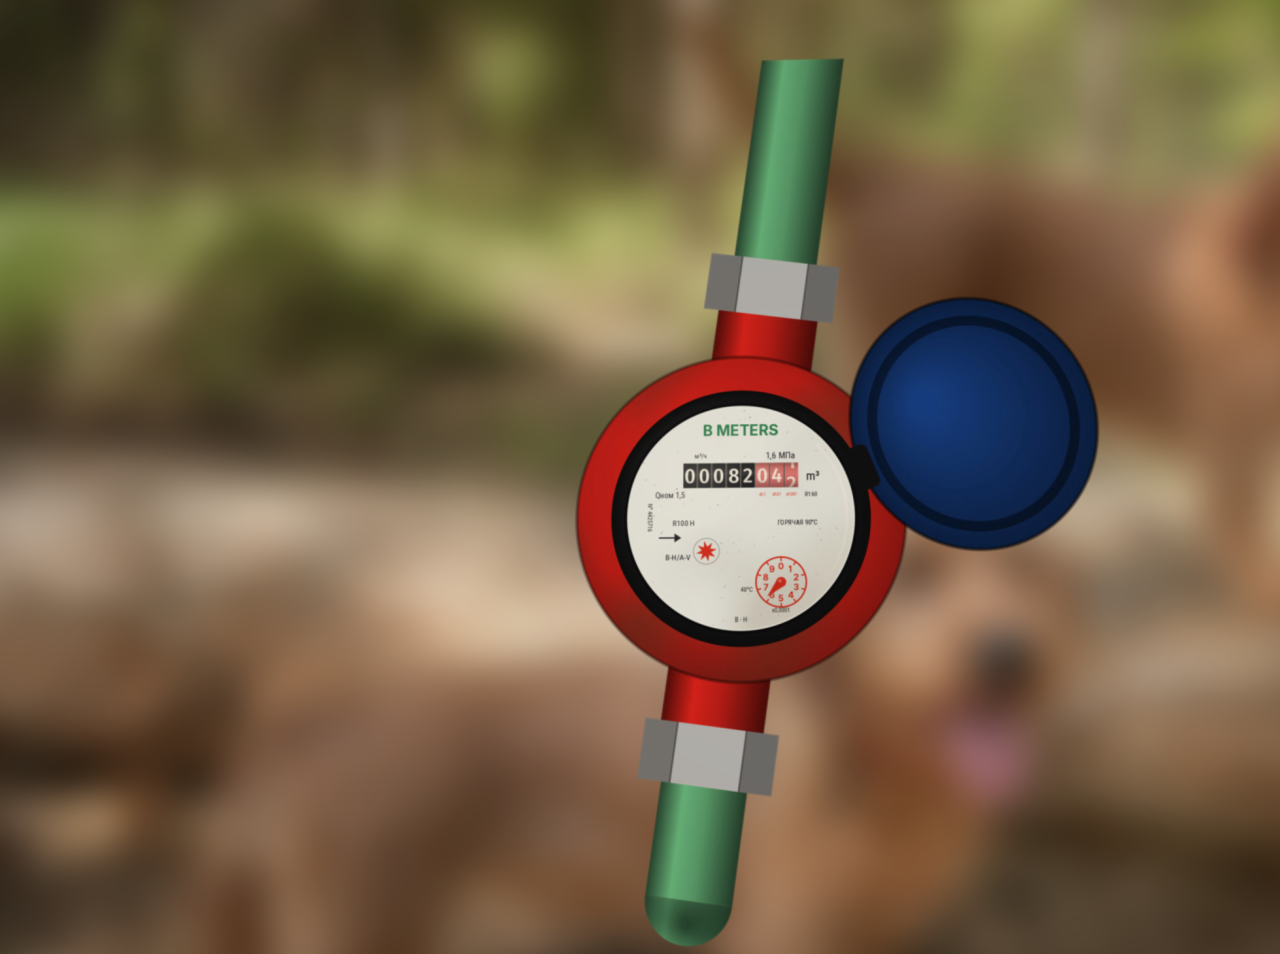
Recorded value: m³ 82.0416
